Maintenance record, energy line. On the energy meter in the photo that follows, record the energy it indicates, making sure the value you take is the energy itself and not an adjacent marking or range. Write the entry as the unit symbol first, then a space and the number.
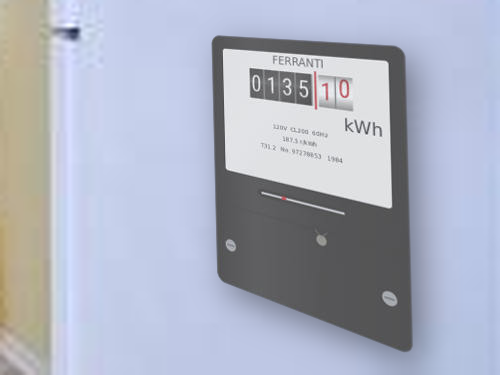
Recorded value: kWh 135.10
